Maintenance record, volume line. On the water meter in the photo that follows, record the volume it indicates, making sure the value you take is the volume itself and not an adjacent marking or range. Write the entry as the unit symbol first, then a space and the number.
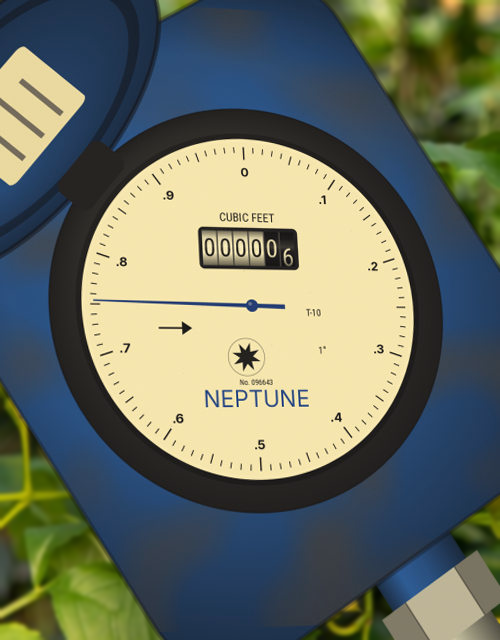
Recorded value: ft³ 5.75
